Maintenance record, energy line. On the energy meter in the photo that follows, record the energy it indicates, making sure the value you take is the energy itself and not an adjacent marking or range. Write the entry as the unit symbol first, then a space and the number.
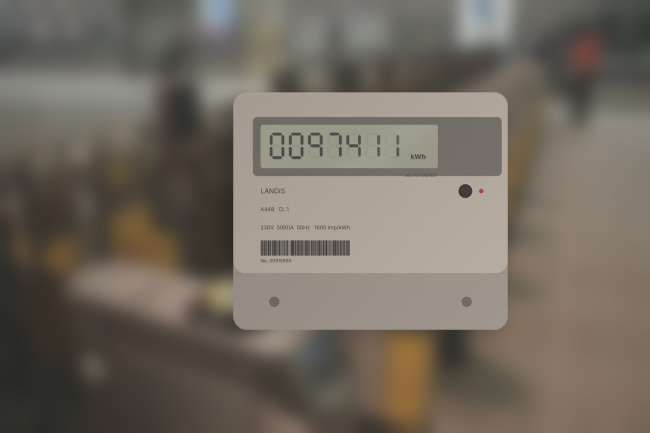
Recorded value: kWh 97411
